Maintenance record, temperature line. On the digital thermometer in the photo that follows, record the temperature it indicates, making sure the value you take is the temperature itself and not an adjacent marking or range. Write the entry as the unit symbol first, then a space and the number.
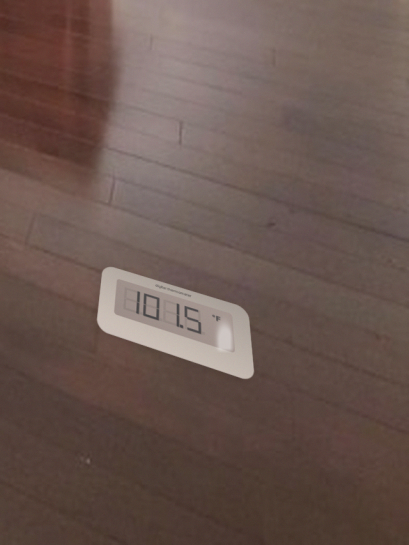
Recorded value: °F 101.5
